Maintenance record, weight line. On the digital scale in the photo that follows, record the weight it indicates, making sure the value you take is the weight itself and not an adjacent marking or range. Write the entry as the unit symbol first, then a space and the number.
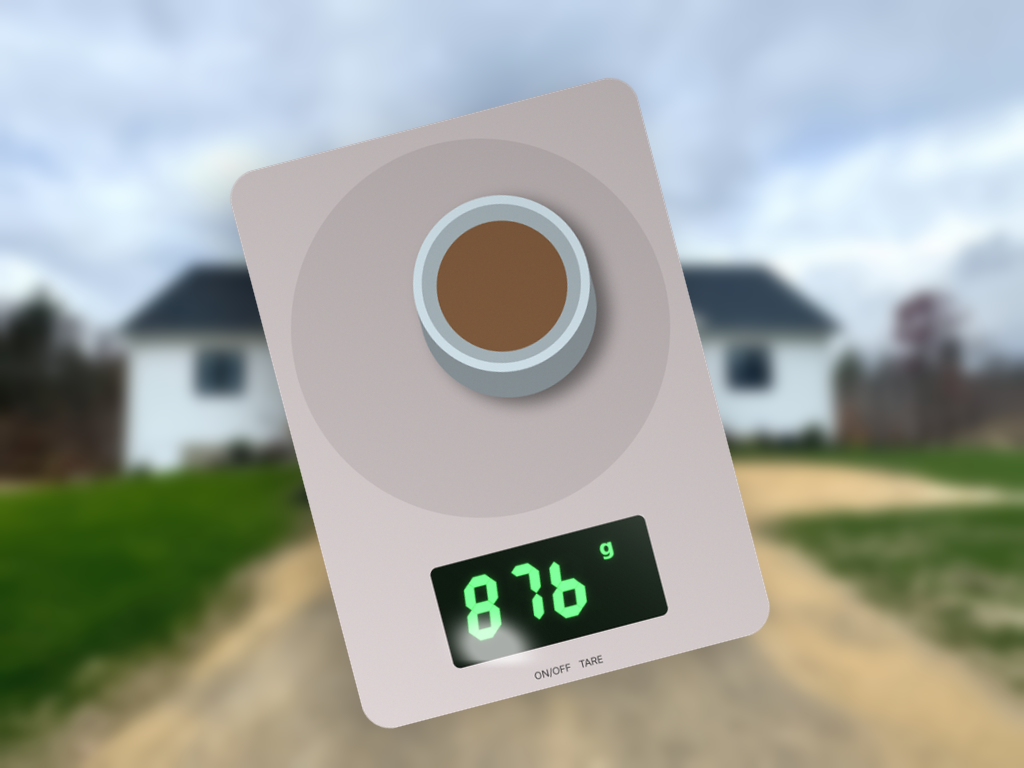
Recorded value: g 876
